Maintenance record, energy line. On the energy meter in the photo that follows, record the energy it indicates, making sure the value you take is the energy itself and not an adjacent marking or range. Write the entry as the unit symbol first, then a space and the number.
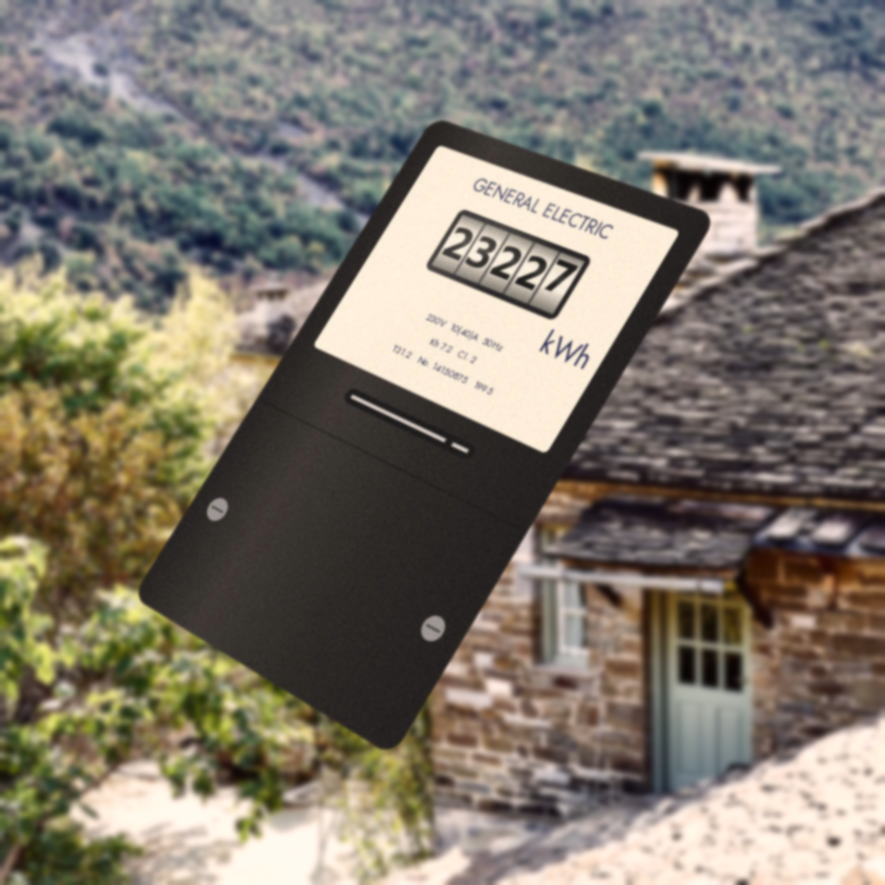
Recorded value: kWh 23227
